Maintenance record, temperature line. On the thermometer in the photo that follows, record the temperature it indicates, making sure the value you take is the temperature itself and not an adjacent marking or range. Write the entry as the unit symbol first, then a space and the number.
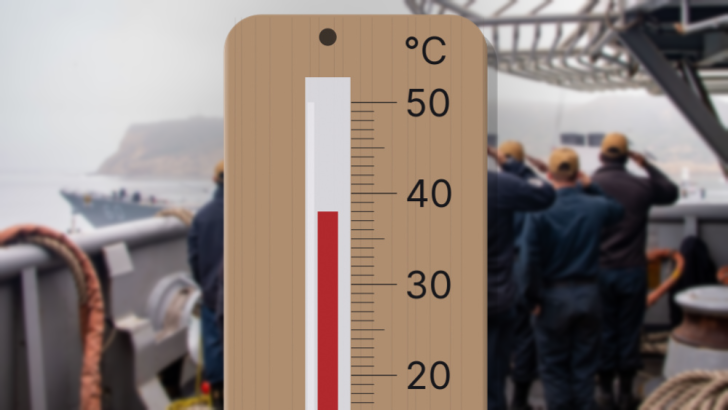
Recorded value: °C 38
